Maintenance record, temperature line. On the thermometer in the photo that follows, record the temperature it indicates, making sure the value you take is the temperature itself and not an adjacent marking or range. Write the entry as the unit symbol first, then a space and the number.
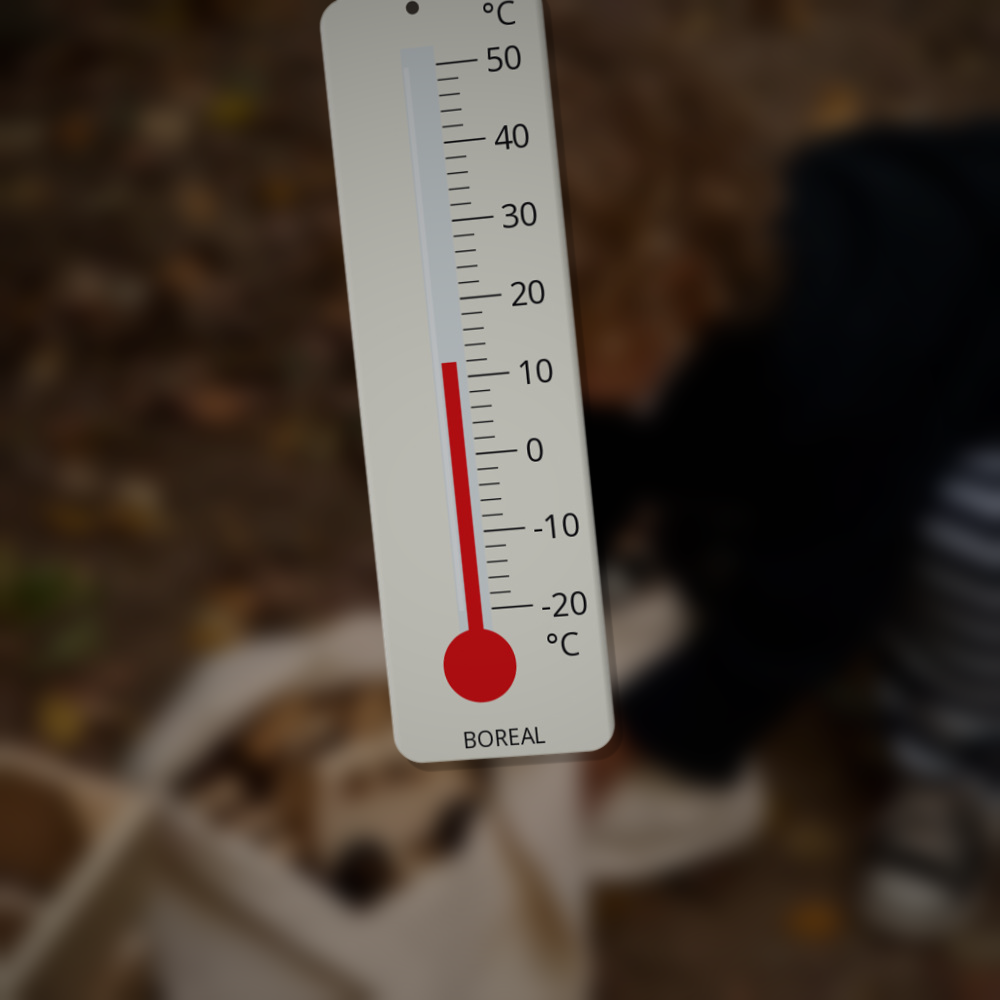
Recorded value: °C 12
